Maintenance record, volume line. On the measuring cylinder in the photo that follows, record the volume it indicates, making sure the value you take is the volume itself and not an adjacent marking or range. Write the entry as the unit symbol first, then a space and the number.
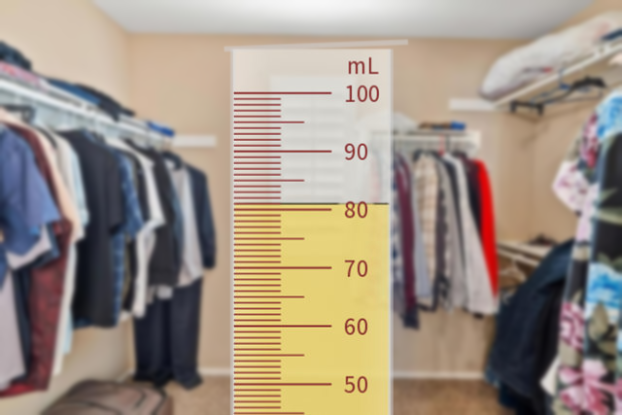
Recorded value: mL 81
